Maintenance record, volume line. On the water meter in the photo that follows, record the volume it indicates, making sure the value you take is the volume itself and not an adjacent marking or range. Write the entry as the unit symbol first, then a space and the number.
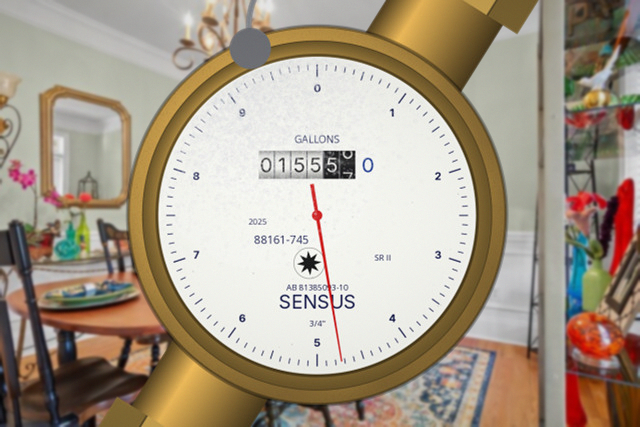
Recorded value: gal 155564.7
